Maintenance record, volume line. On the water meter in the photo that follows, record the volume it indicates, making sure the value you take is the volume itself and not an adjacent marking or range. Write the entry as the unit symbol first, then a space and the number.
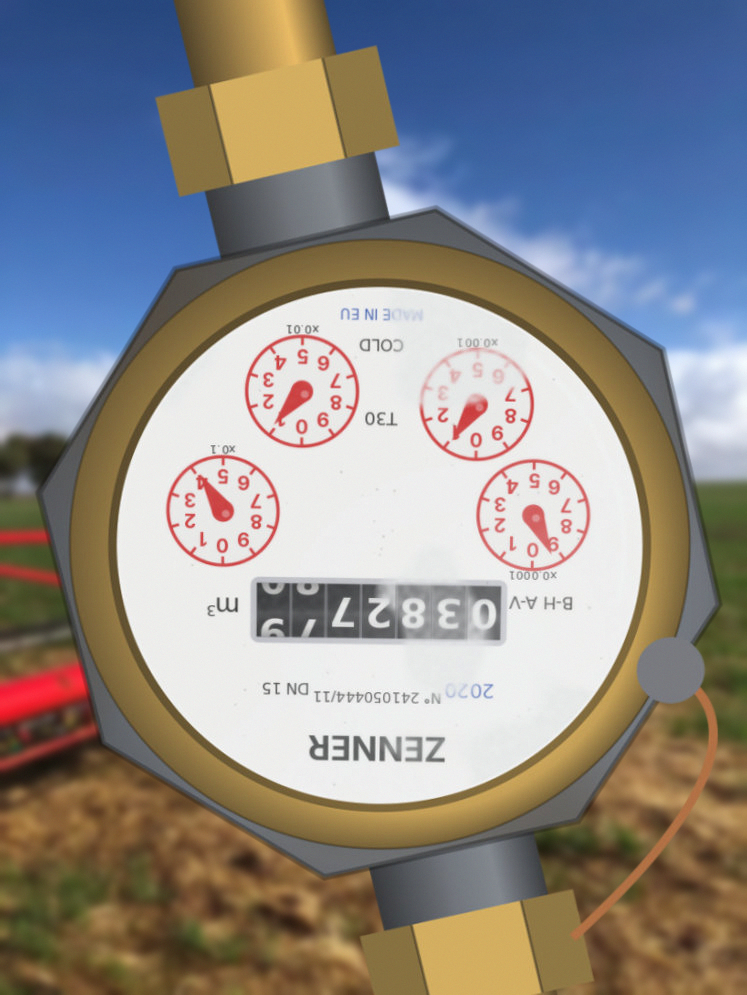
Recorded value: m³ 382779.4109
